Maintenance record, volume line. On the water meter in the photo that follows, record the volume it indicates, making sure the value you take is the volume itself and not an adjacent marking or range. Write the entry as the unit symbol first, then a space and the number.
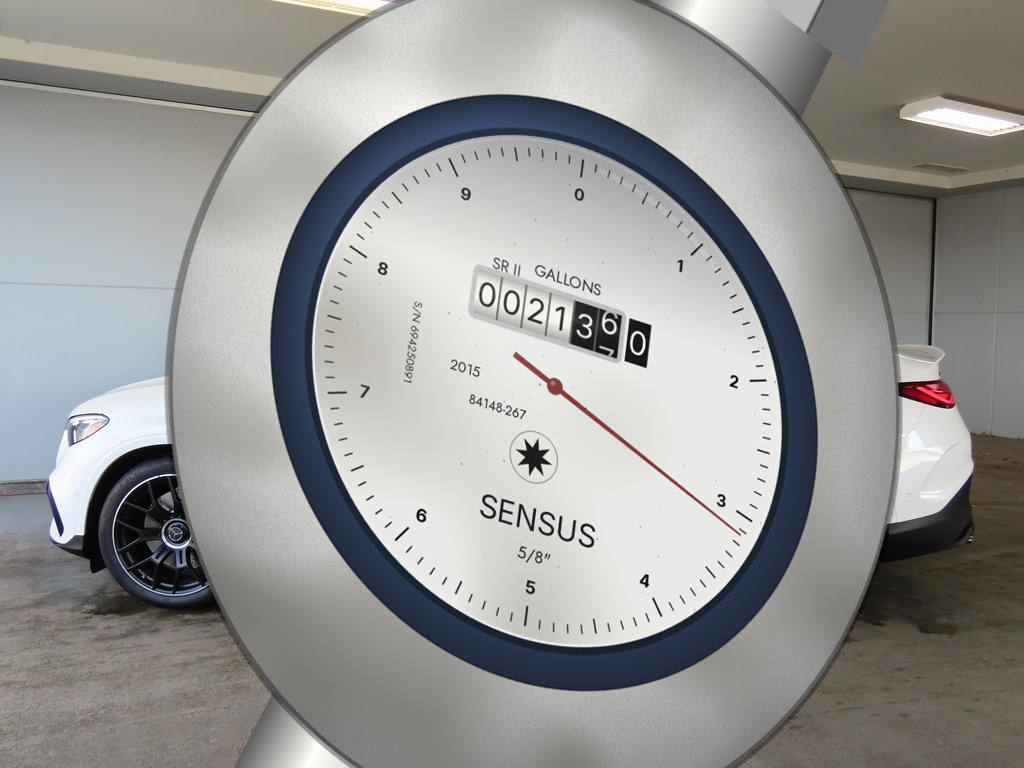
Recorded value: gal 21363.1
